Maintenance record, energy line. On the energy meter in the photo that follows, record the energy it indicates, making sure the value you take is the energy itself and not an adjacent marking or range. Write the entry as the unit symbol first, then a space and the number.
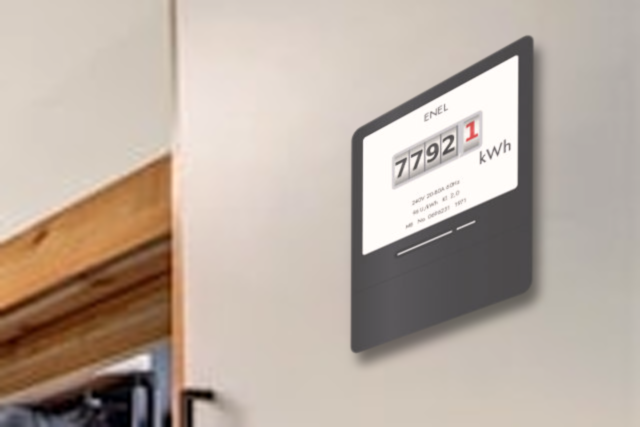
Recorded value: kWh 7792.1
